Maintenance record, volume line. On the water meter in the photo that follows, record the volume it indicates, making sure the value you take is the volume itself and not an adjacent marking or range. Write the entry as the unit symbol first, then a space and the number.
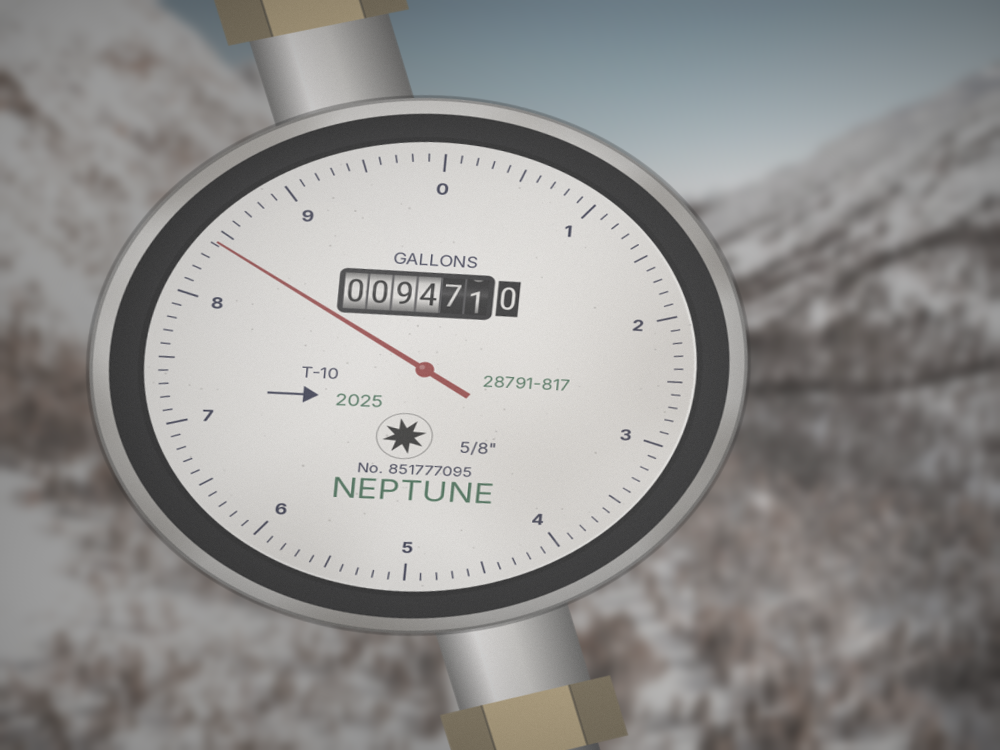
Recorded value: gal 94708.4
